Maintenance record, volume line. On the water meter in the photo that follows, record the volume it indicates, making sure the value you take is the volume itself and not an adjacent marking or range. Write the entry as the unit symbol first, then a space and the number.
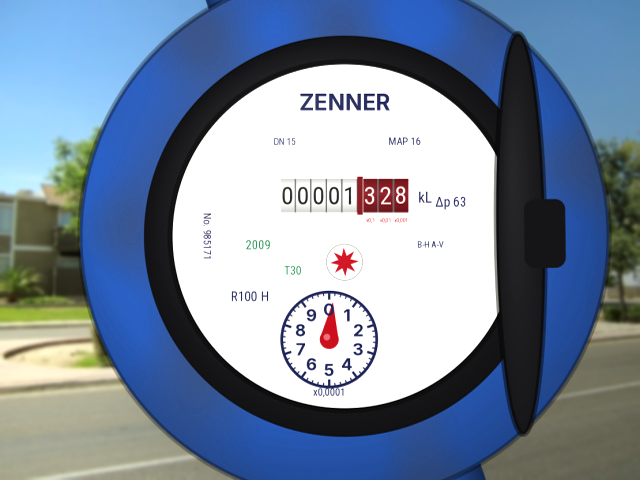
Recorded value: kL 1.3280
